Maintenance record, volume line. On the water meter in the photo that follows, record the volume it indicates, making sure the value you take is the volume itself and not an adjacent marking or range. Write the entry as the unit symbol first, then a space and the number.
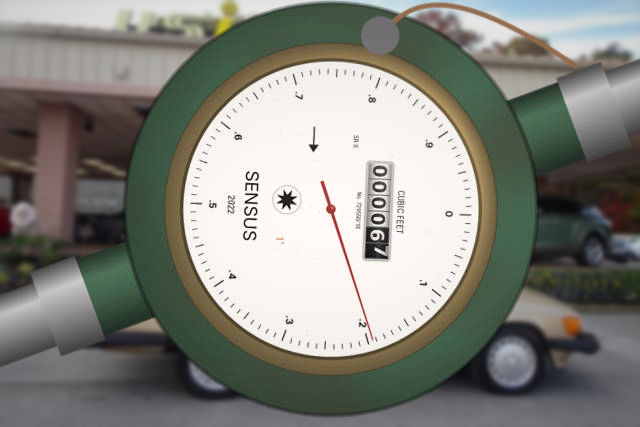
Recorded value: ft³ 67.19
